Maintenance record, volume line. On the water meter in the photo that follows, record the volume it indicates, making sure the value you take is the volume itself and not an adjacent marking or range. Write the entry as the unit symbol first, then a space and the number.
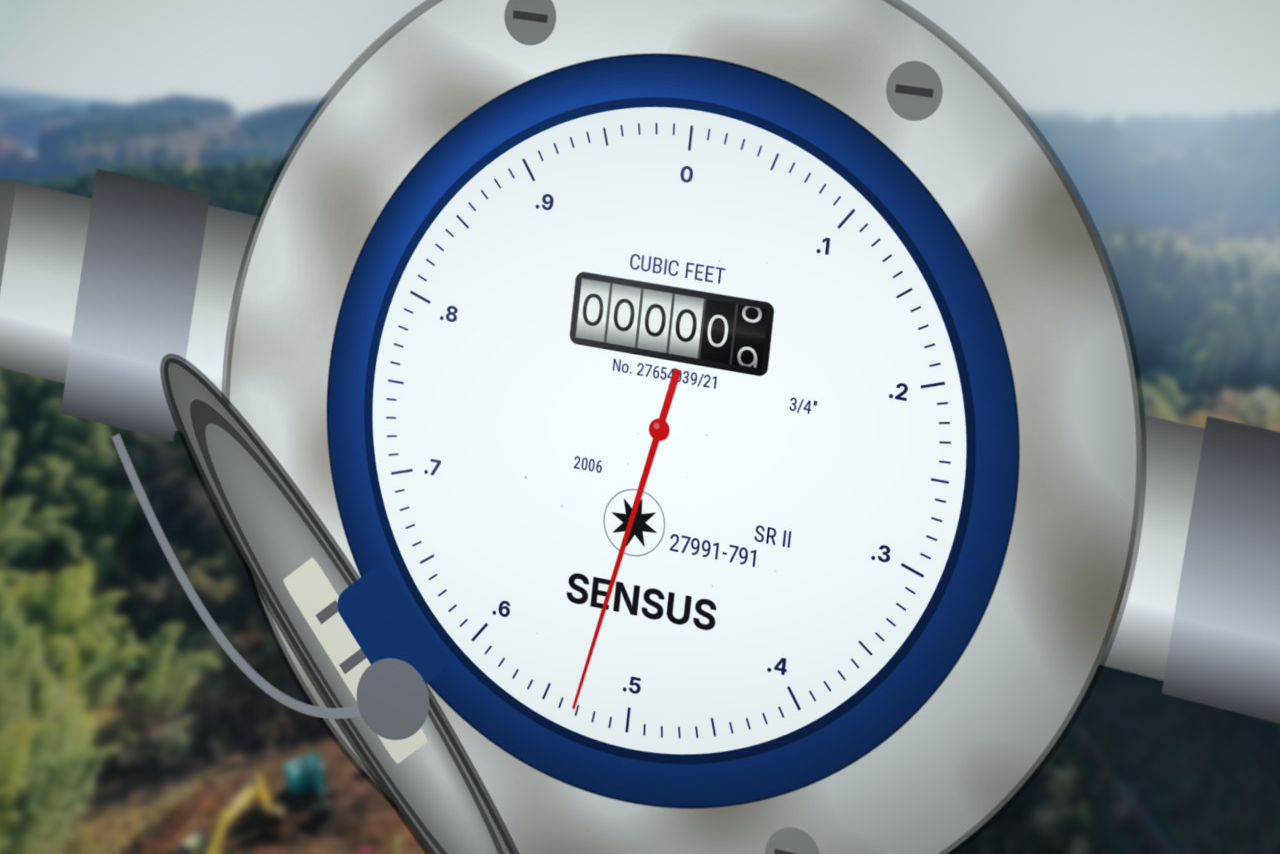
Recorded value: ft³ 8.53
